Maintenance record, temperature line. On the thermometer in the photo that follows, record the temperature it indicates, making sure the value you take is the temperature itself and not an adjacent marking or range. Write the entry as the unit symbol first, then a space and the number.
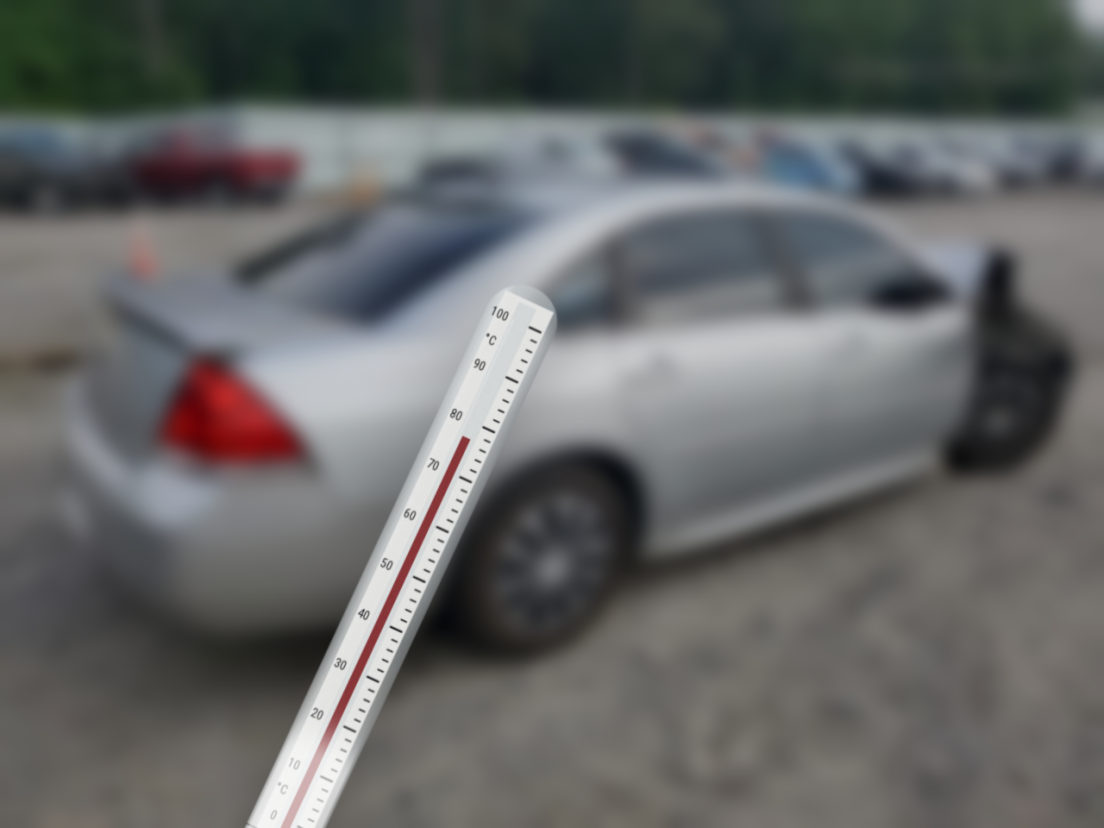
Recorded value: °C 77
